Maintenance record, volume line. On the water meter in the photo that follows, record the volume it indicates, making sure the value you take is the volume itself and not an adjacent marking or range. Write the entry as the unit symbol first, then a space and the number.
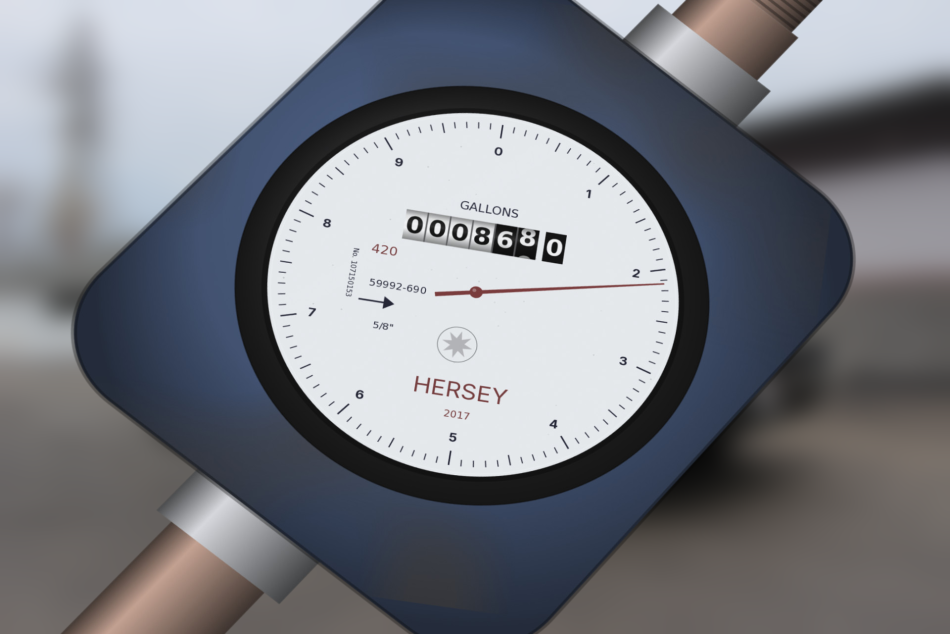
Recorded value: gal 8682.1
